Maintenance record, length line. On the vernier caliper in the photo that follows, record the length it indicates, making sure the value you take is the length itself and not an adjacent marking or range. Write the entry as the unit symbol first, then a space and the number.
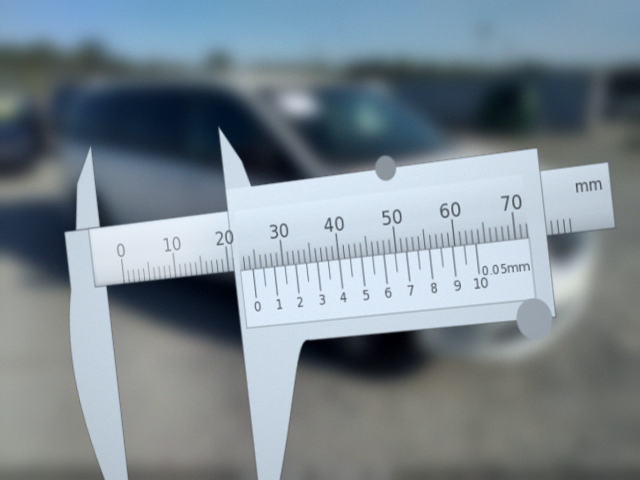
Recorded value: mm 24.5
